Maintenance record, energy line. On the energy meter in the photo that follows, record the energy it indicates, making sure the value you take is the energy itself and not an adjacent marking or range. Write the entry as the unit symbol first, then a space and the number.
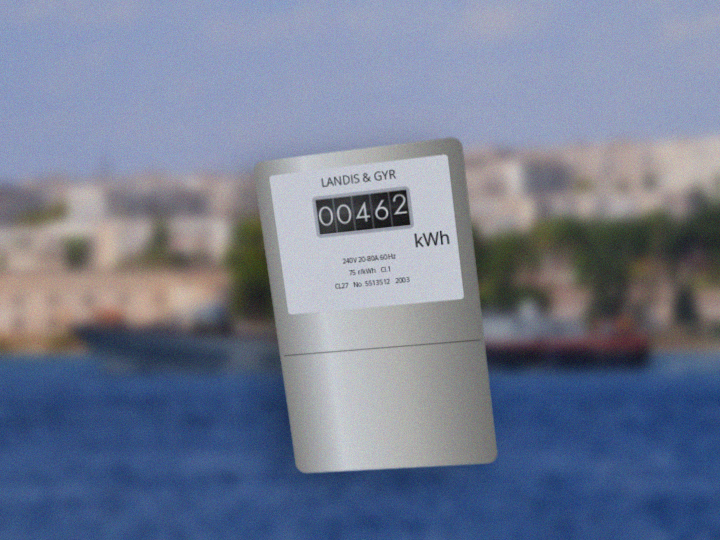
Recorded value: kWh 462
